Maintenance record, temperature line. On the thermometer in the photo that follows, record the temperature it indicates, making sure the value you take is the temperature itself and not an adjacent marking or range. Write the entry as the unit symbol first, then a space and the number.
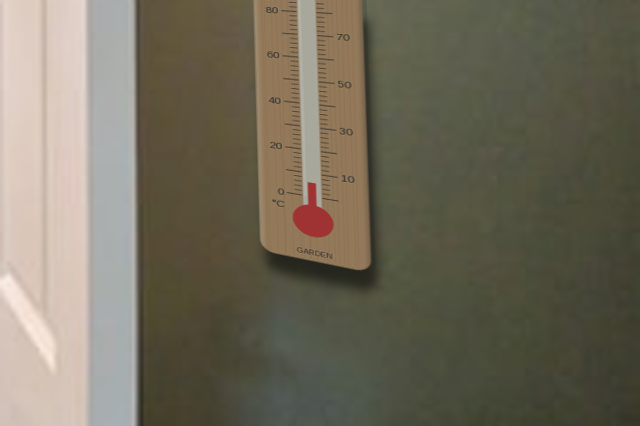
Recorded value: °C 6
